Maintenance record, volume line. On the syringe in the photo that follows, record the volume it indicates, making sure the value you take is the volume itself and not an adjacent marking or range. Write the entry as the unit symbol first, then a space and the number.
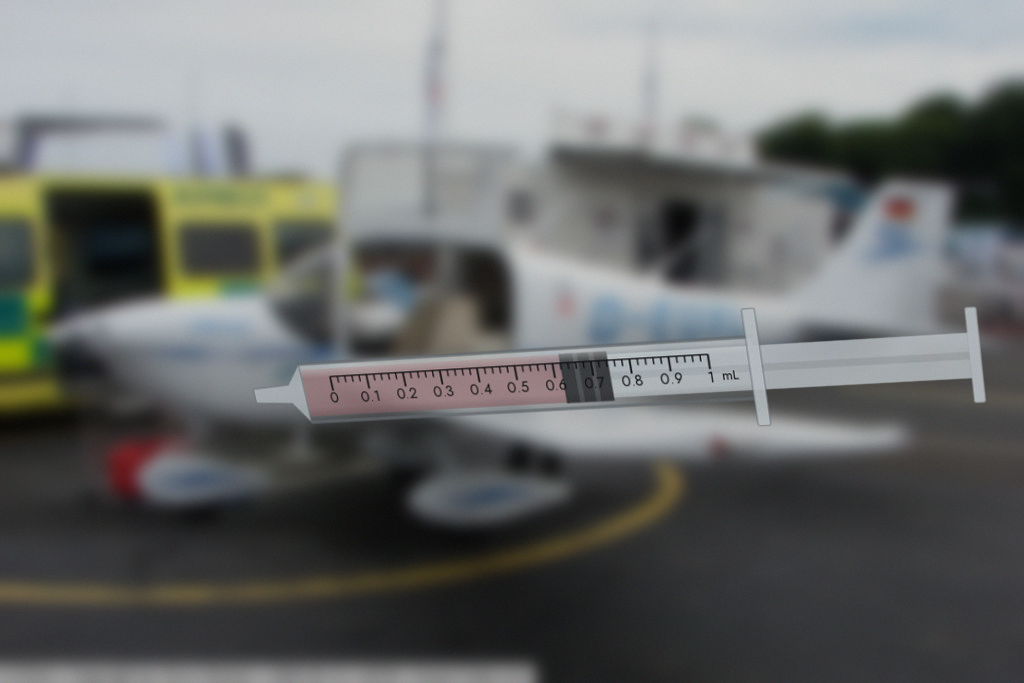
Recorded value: mL 0.62
